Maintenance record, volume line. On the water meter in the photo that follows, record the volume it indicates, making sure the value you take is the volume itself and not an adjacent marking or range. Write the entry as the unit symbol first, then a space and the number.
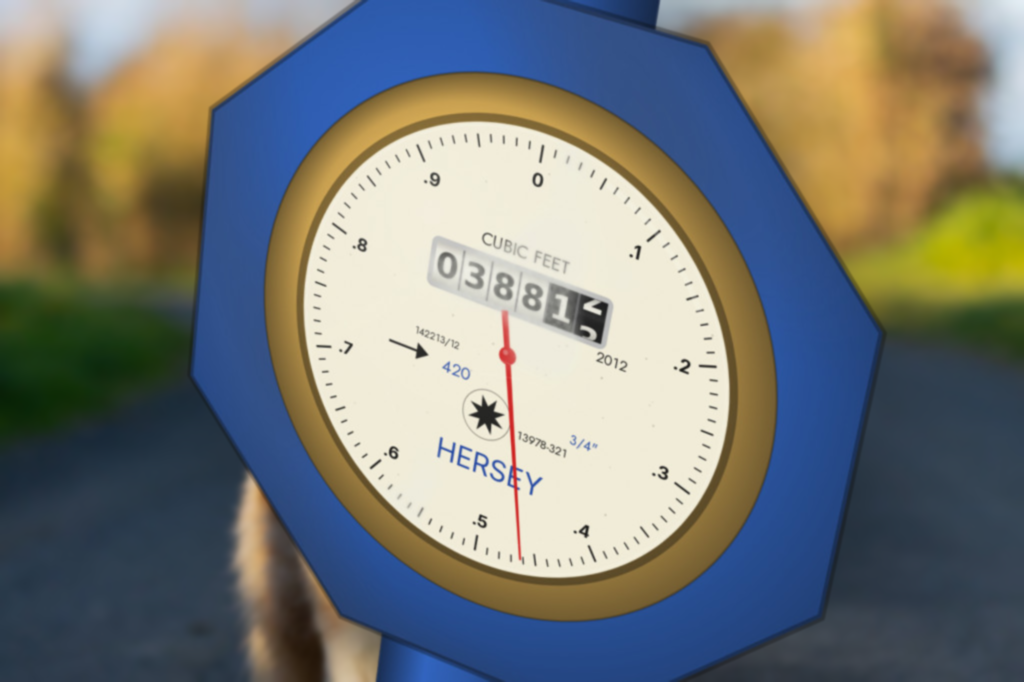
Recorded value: ft³ 38812.46
